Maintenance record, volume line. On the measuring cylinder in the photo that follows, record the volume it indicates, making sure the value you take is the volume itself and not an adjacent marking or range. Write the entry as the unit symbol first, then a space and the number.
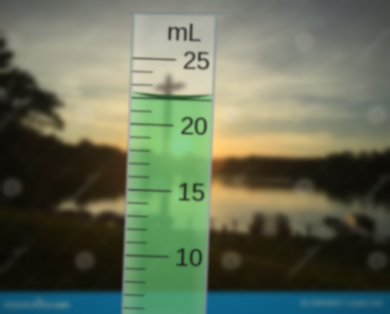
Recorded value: mL 22
